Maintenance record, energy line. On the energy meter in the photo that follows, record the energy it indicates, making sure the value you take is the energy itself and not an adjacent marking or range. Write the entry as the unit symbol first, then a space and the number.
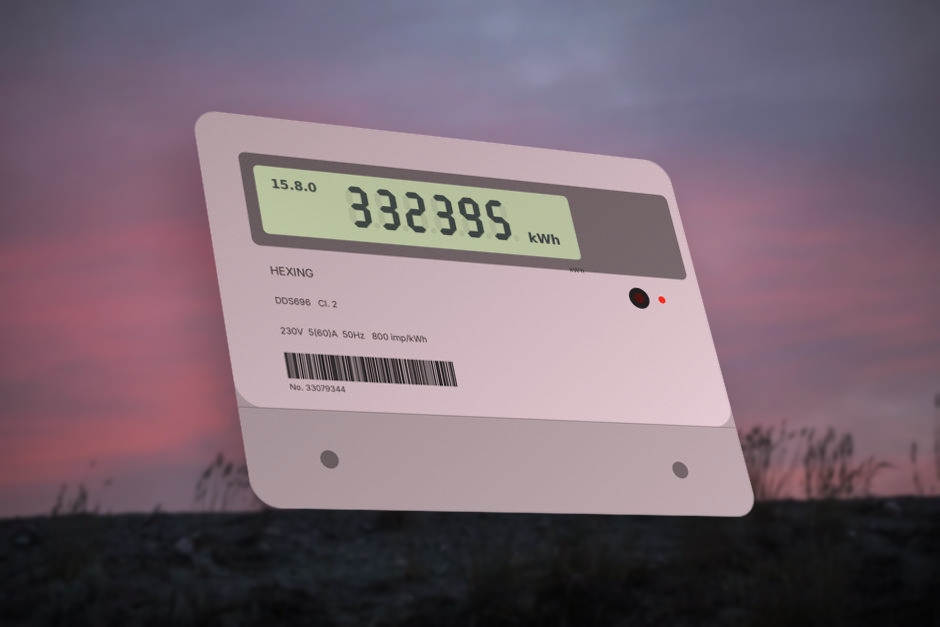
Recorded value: kWh 332395
